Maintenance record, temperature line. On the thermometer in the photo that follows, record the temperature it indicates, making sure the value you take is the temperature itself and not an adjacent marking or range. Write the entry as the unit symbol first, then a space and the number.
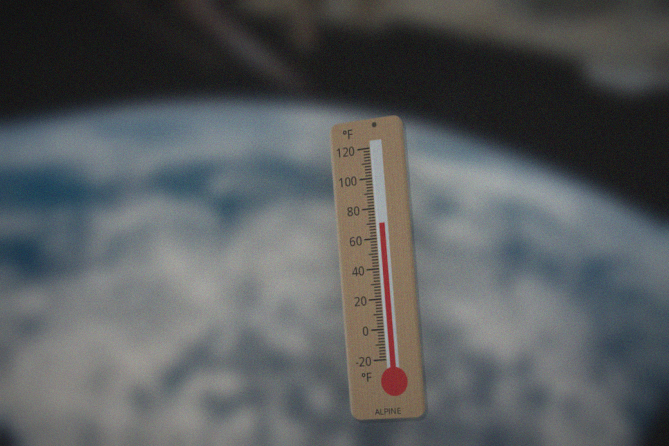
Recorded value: °F 70
